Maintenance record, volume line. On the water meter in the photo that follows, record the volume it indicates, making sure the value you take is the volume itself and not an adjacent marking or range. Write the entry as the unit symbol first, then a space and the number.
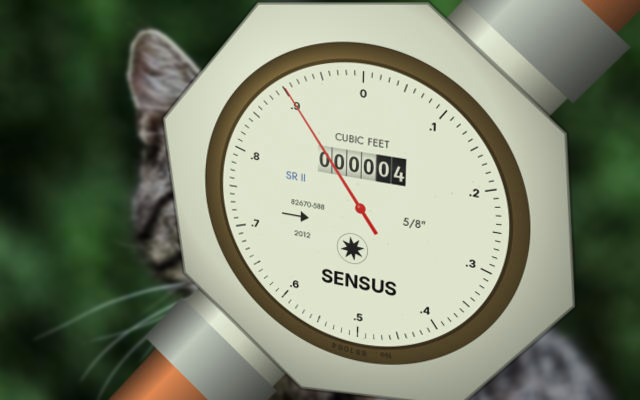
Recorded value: ft³ 3.90
